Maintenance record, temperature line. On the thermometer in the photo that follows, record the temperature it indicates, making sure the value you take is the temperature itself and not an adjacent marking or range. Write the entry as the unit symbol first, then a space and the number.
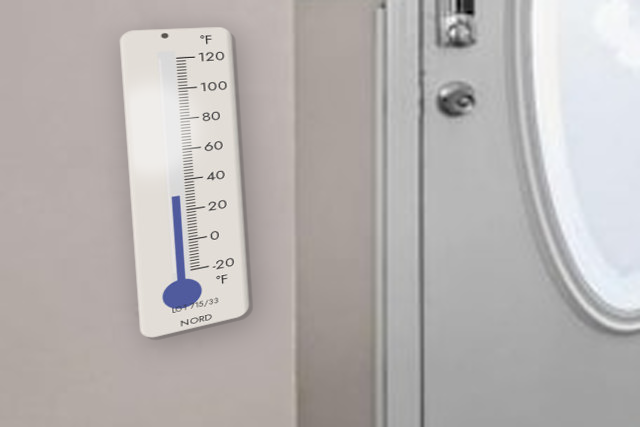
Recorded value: °F 30
